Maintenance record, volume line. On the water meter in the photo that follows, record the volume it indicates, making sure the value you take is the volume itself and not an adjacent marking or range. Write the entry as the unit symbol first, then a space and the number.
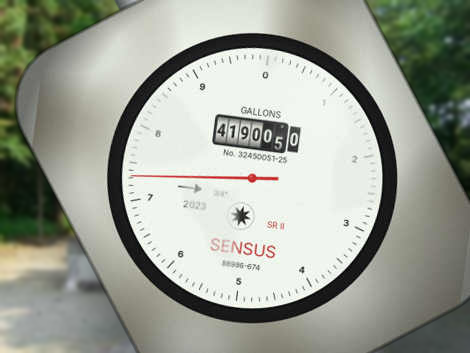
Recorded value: gal 4190047.3
